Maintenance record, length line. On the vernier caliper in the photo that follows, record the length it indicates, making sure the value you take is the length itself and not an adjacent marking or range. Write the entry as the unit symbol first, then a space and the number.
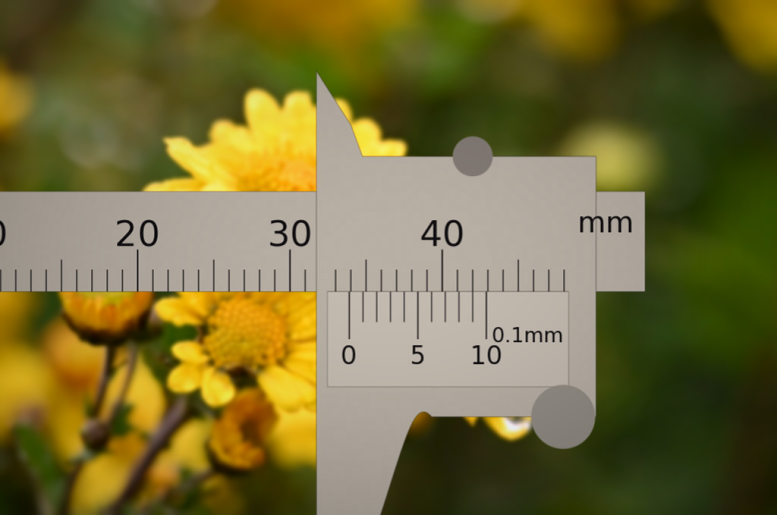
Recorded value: mm 33.9
